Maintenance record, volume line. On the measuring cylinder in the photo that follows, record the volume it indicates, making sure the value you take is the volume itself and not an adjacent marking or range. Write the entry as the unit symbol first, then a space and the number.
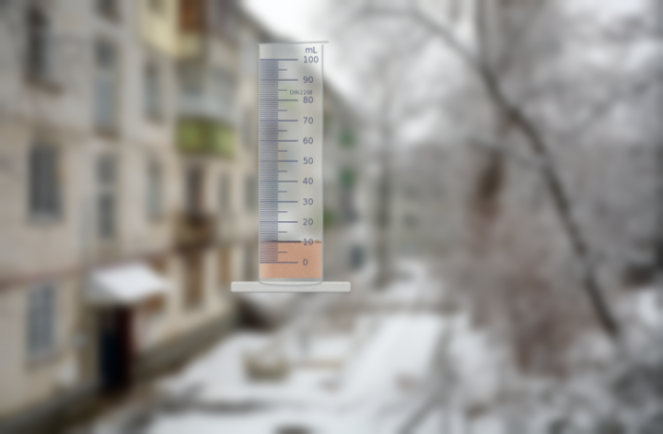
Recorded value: mL 10
